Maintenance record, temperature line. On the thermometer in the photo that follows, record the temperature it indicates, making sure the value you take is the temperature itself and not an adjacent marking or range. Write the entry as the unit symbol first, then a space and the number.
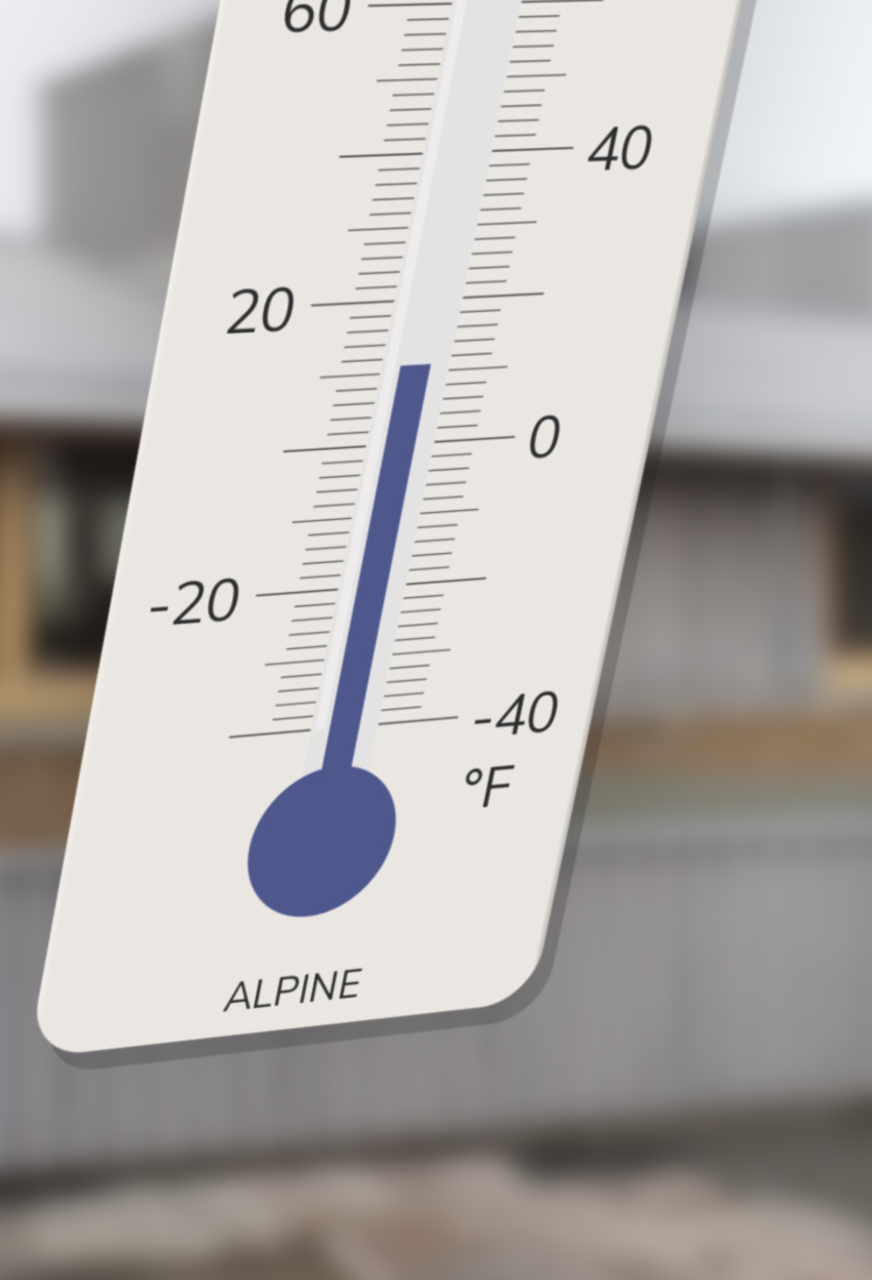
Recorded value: °F 11
